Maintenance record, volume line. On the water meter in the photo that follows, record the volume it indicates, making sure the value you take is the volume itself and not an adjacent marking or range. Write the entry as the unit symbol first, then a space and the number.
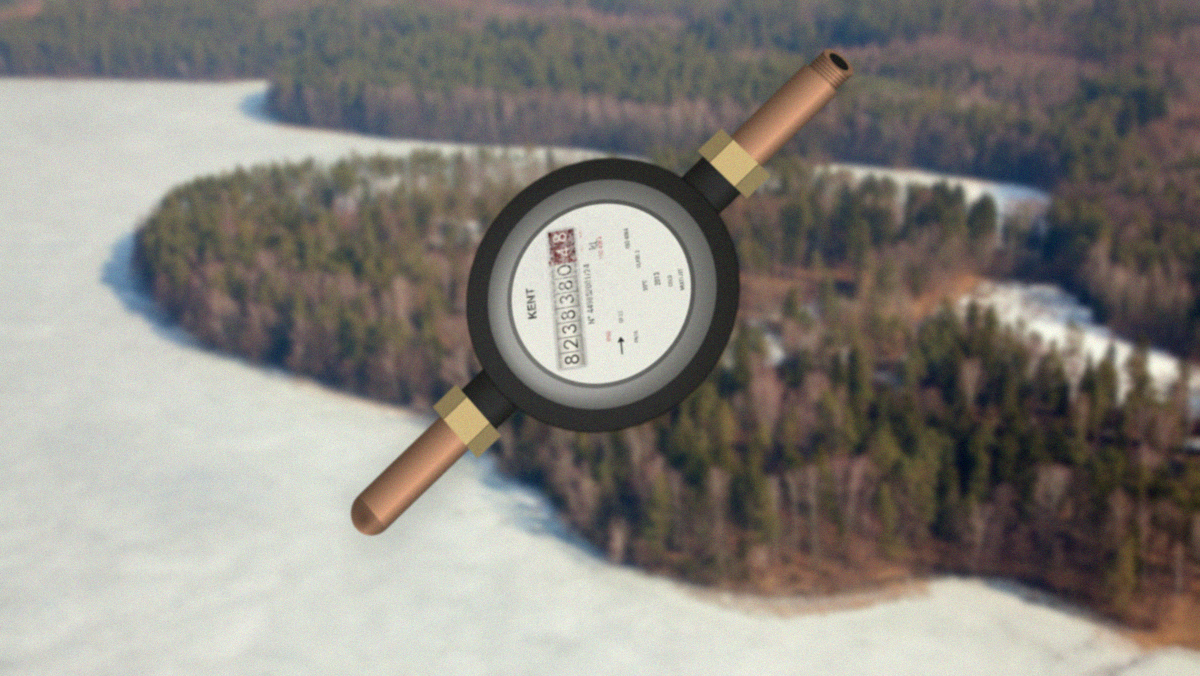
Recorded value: kL 8238380.48
